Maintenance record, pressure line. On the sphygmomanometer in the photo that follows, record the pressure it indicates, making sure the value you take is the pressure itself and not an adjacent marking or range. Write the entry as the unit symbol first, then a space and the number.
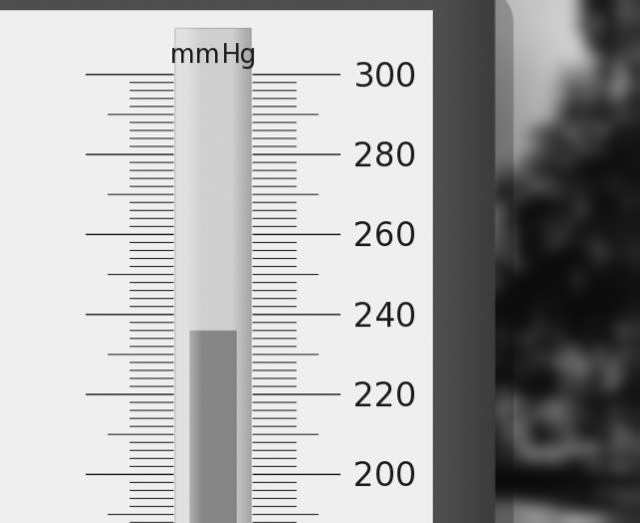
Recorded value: mmHg 236
